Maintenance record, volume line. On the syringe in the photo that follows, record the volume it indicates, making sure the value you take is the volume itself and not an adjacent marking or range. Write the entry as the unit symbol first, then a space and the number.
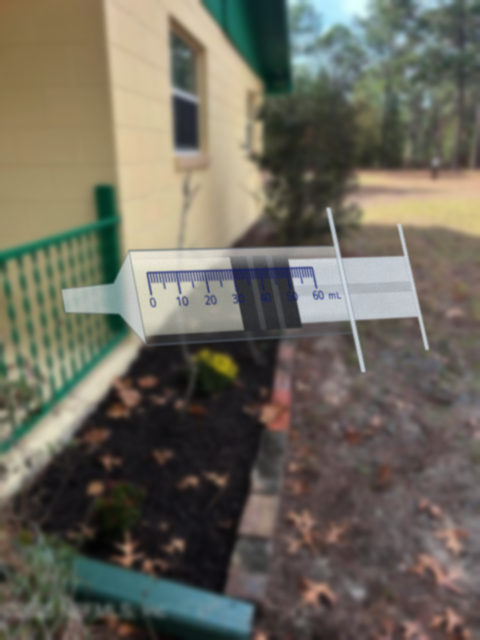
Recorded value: mL 30
